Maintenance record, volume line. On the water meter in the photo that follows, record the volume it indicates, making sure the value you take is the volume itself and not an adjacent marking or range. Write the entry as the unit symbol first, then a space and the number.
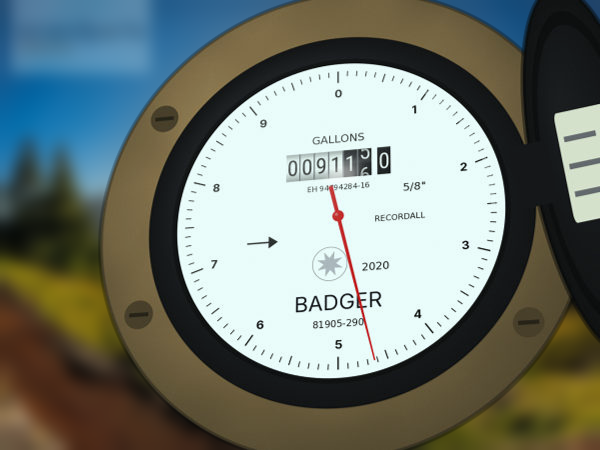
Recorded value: gal 91154.6
